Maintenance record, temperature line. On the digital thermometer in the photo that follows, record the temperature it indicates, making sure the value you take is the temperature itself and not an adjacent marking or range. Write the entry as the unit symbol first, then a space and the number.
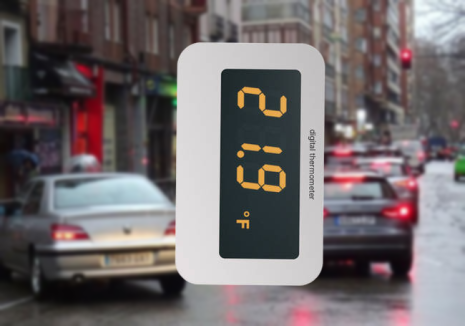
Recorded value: °F 21.9
